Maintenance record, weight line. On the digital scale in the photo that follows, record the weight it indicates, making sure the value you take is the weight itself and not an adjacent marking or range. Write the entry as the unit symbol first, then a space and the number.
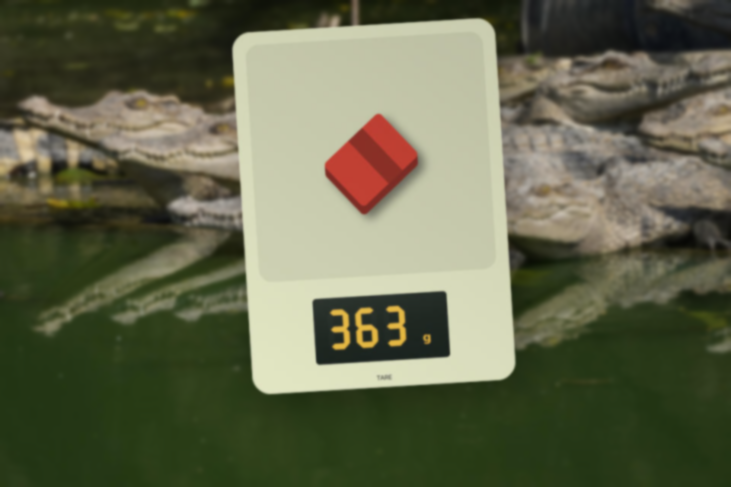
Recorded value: g 363
